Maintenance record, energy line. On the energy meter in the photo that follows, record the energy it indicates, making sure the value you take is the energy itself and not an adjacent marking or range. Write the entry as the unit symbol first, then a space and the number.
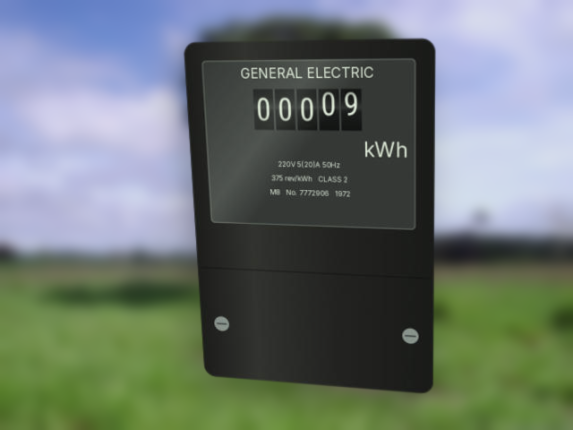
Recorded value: kWh 9
